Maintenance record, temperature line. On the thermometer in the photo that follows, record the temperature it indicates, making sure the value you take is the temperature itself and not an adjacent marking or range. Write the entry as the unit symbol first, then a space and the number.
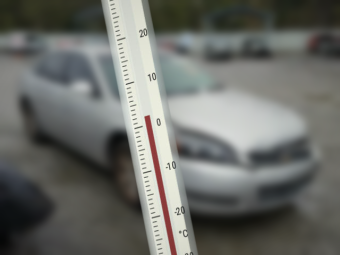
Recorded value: °C 2
